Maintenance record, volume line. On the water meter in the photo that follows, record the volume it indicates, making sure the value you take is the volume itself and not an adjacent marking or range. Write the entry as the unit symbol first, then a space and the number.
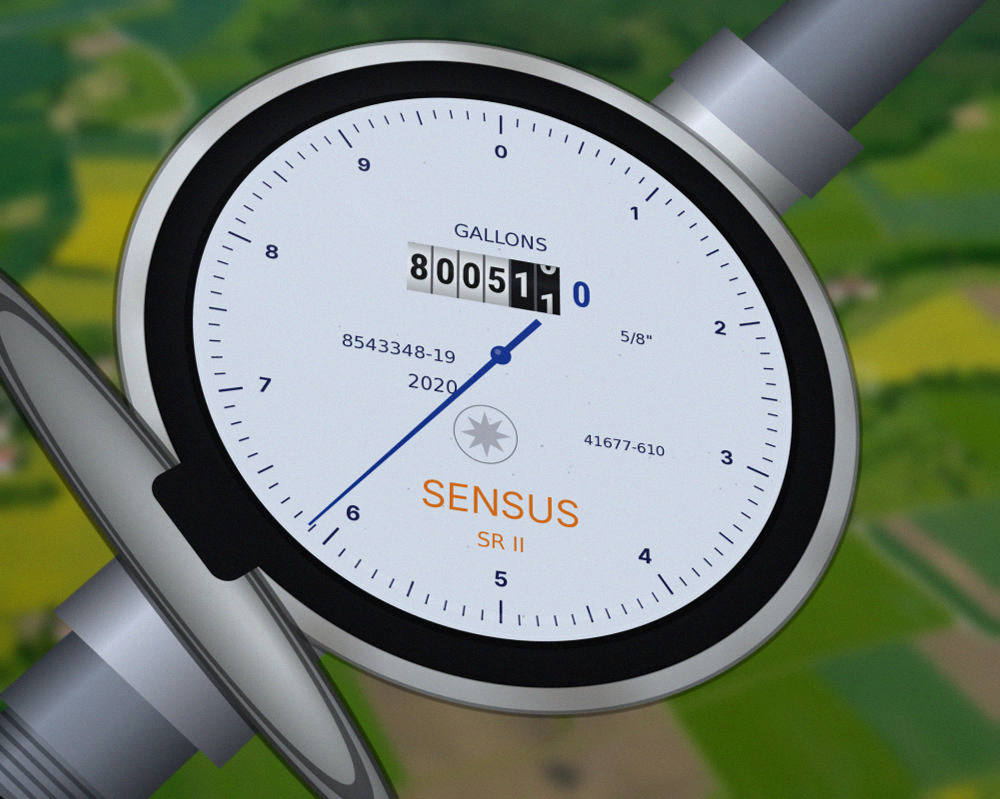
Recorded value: gal 8005106.1
